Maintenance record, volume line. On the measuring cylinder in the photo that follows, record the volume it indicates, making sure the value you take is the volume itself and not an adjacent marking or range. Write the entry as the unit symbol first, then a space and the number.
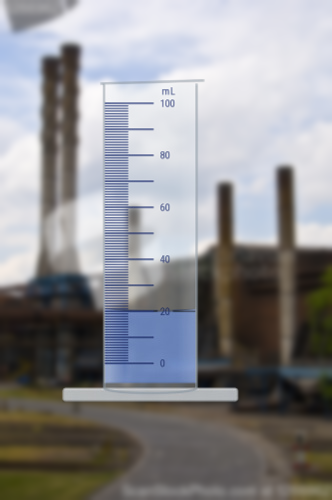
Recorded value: mL 20
